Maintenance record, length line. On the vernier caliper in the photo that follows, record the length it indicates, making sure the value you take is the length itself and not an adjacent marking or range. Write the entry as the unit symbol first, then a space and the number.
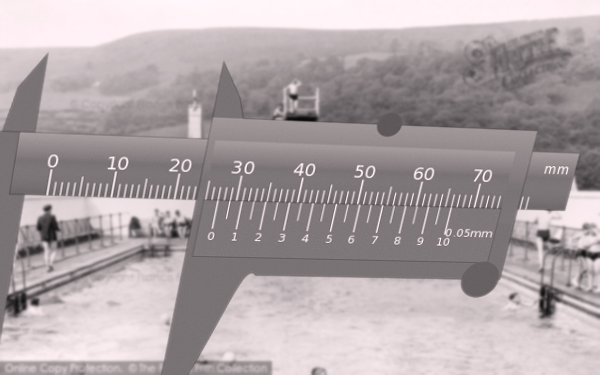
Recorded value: mm 27.0
